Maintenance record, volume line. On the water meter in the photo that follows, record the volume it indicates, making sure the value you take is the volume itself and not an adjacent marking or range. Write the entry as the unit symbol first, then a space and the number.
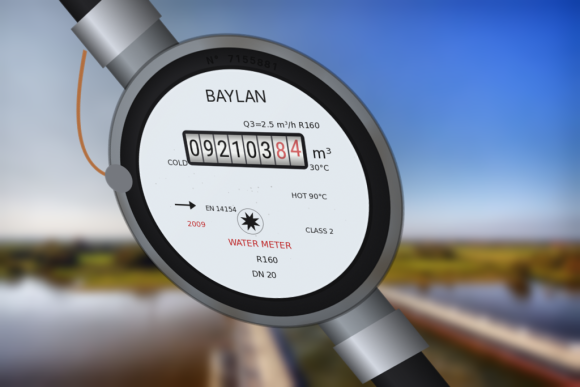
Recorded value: m³ 92103.84
